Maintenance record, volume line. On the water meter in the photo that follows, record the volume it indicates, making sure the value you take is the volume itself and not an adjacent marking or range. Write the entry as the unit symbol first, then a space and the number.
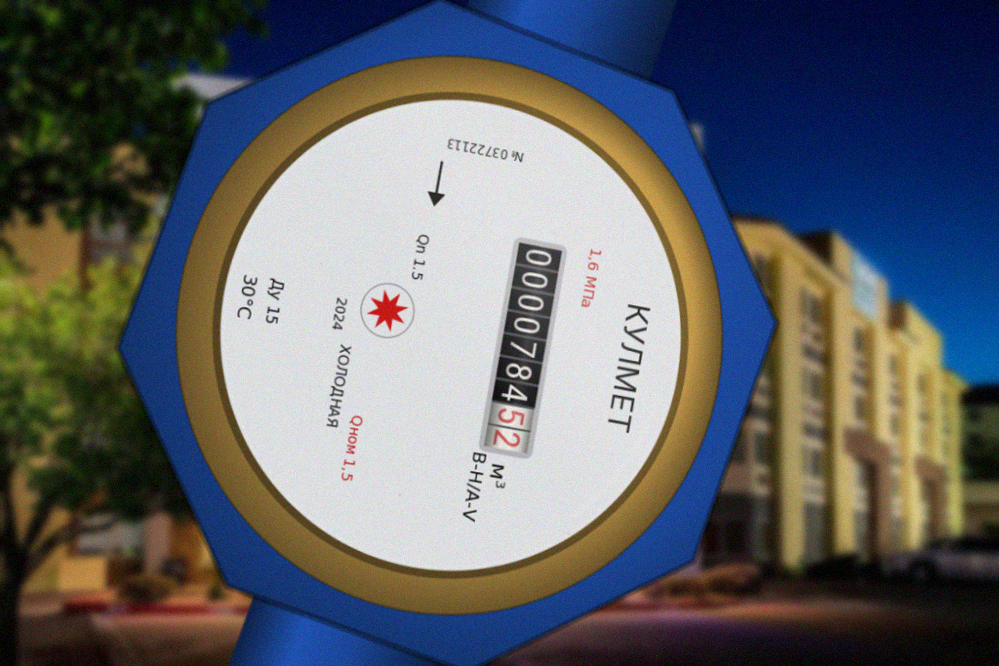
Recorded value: m³ 784.52
